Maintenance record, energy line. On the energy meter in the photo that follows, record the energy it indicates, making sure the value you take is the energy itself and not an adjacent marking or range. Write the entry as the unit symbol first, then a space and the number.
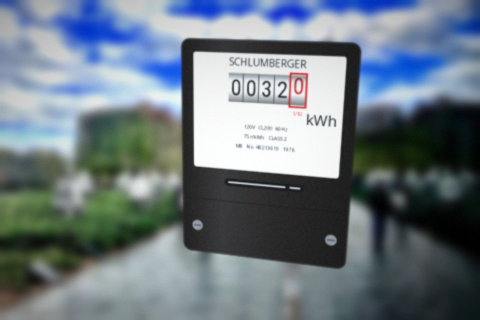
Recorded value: kWh 32.0
